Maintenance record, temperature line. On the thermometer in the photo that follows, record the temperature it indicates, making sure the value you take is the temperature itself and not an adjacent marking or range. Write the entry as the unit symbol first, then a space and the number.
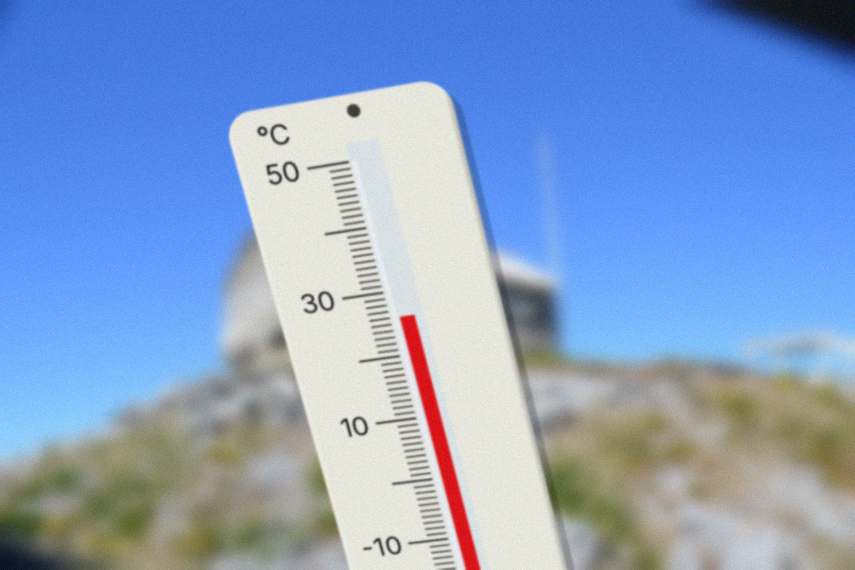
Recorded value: °C 26
